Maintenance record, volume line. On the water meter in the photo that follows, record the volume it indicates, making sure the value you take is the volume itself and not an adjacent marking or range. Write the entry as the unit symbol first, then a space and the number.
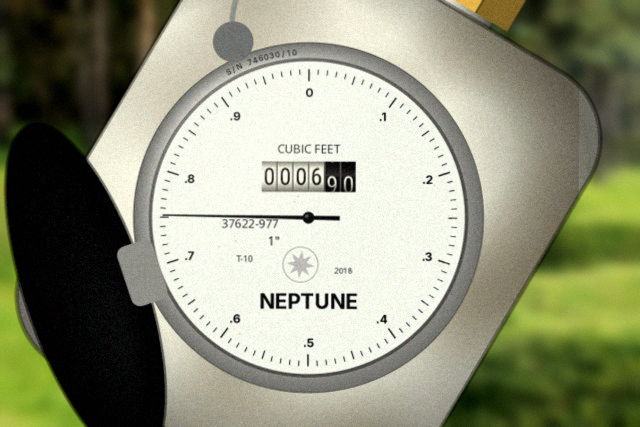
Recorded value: ft³ 689.75
